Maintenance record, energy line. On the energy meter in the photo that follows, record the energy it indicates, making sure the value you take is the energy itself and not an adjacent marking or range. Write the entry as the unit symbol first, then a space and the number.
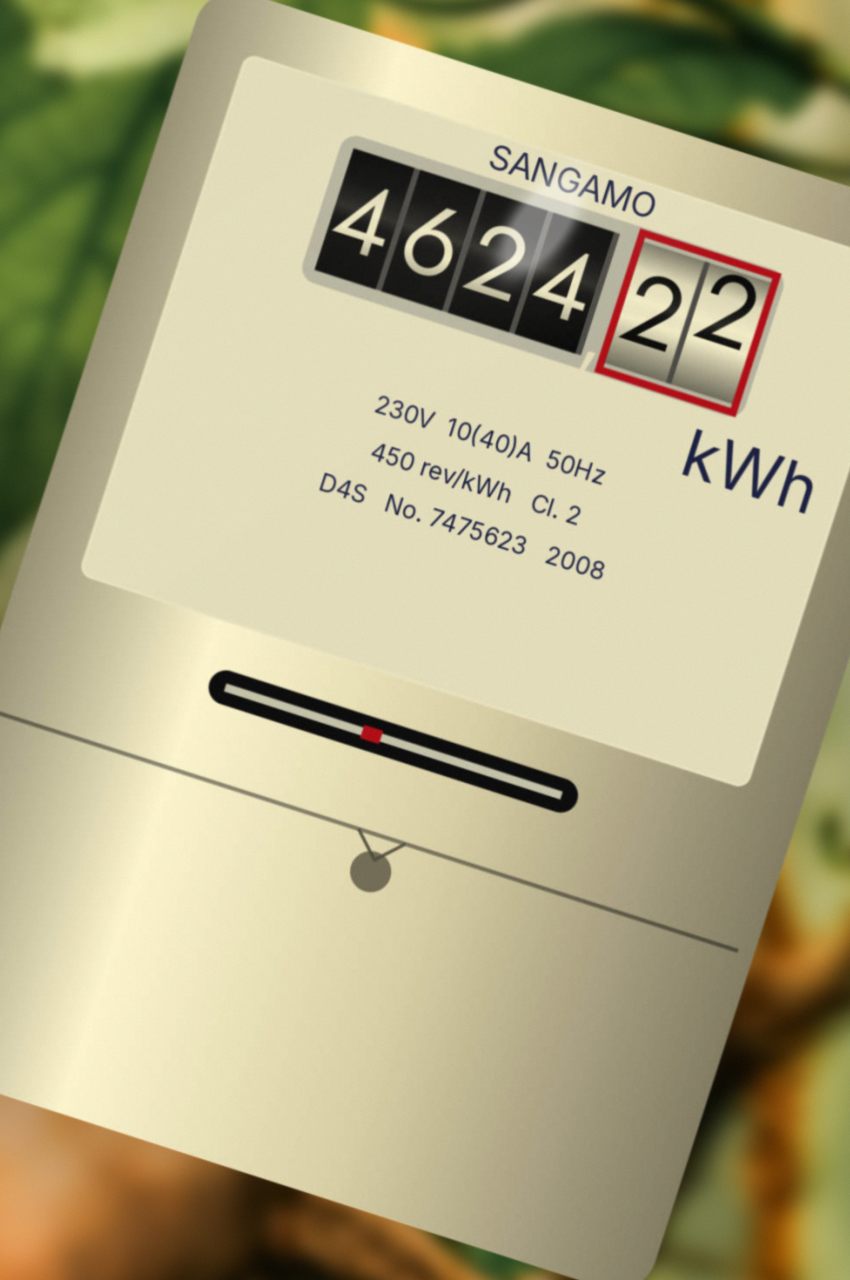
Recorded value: kWh 4624.22
